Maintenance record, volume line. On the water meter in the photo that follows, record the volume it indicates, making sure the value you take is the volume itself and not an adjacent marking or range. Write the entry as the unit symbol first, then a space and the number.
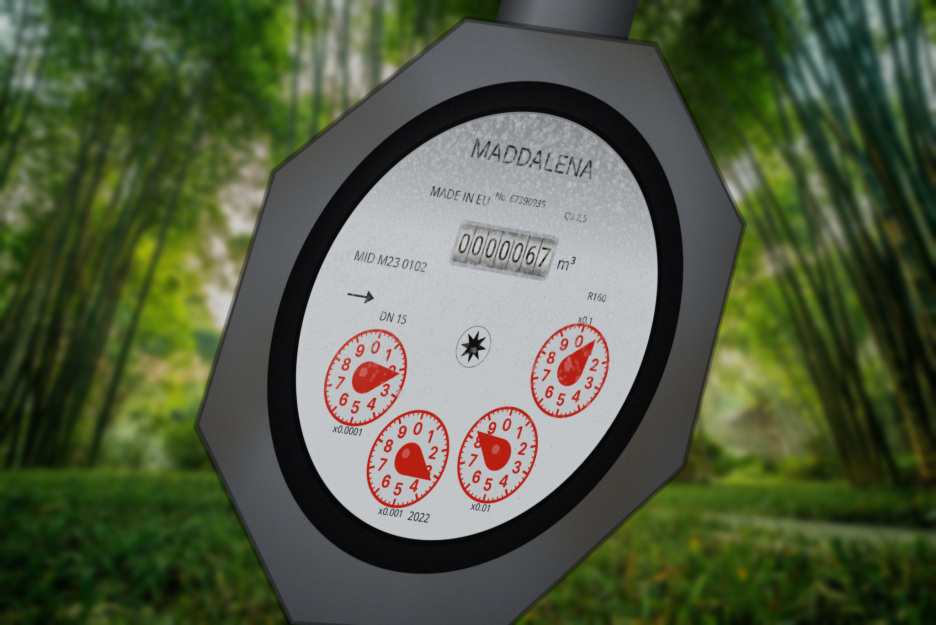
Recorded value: m³ 67.0832
